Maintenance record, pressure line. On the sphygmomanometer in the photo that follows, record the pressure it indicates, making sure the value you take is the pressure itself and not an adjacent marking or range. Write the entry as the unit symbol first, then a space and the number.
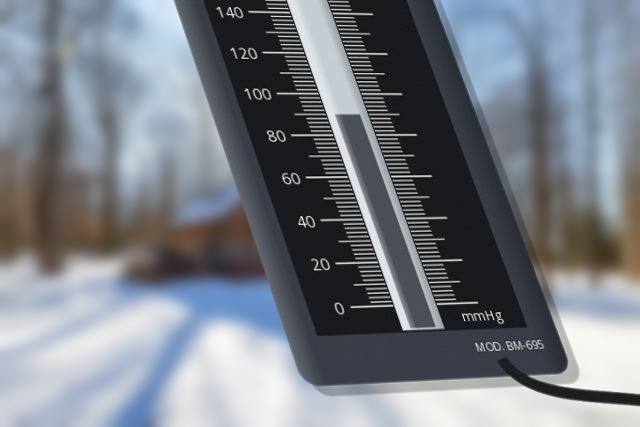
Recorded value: mmHg 90
